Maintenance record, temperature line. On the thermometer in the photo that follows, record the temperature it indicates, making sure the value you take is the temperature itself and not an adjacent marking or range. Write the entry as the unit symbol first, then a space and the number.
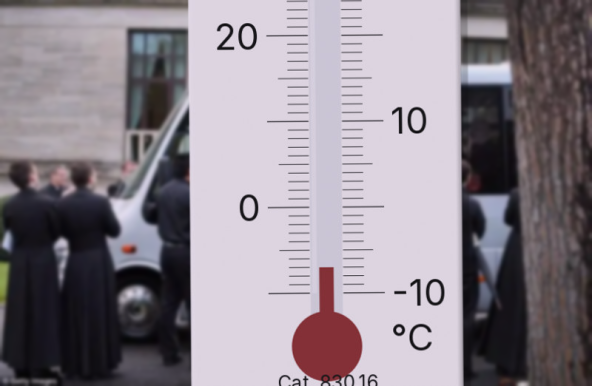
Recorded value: °C -7
